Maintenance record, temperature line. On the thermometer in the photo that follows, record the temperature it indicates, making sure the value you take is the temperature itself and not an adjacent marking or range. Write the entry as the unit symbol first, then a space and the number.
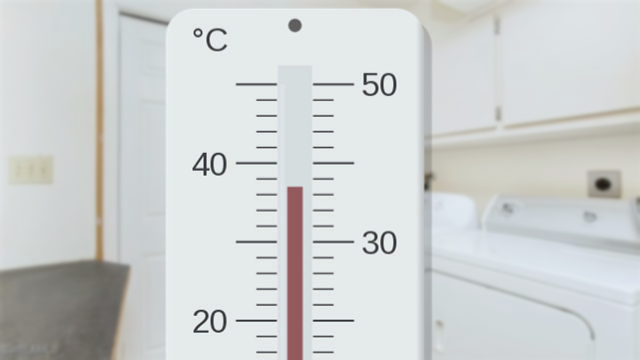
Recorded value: °C 37
